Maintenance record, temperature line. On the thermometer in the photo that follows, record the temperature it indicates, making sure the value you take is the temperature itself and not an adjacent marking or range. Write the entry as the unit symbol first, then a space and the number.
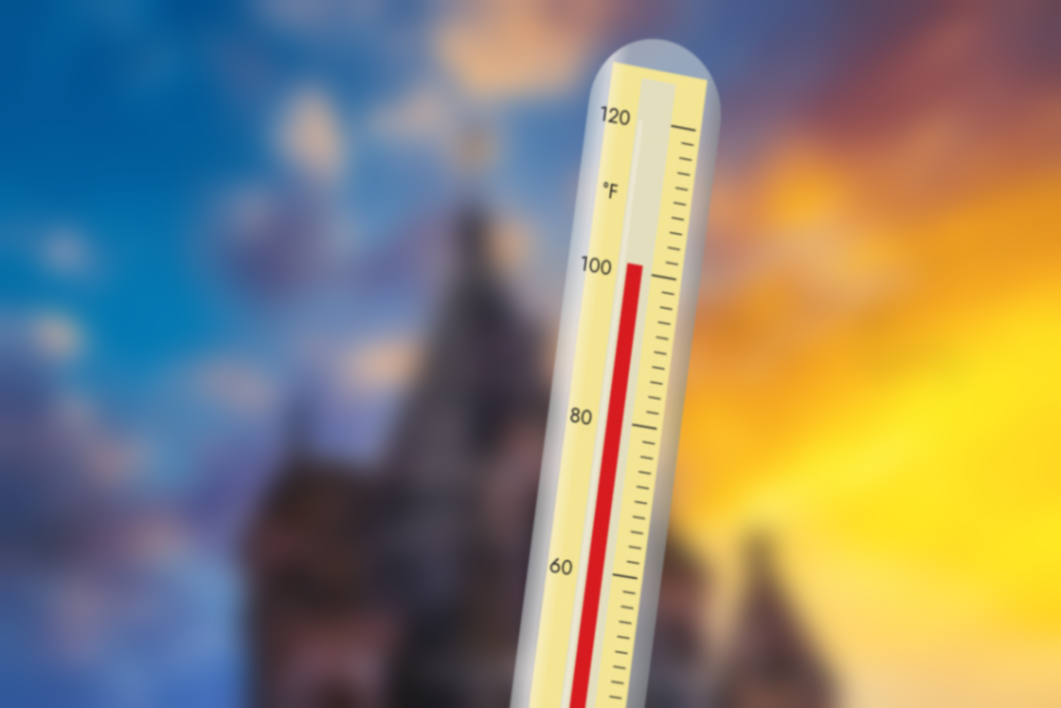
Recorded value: °F 101
